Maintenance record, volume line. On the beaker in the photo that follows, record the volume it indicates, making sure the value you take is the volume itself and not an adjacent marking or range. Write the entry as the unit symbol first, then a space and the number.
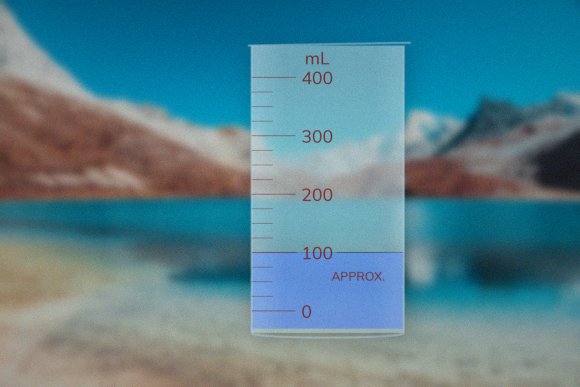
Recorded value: mL 100
